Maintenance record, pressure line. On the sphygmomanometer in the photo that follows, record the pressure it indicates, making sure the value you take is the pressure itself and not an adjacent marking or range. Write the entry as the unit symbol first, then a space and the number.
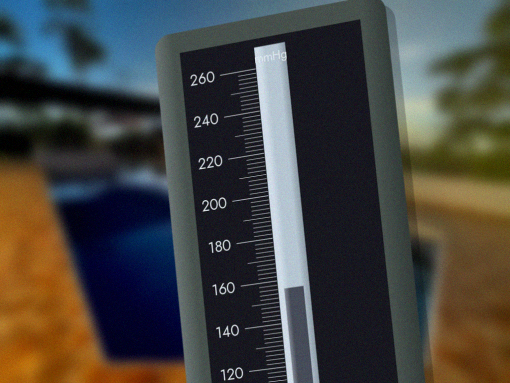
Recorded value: mmHg 156
